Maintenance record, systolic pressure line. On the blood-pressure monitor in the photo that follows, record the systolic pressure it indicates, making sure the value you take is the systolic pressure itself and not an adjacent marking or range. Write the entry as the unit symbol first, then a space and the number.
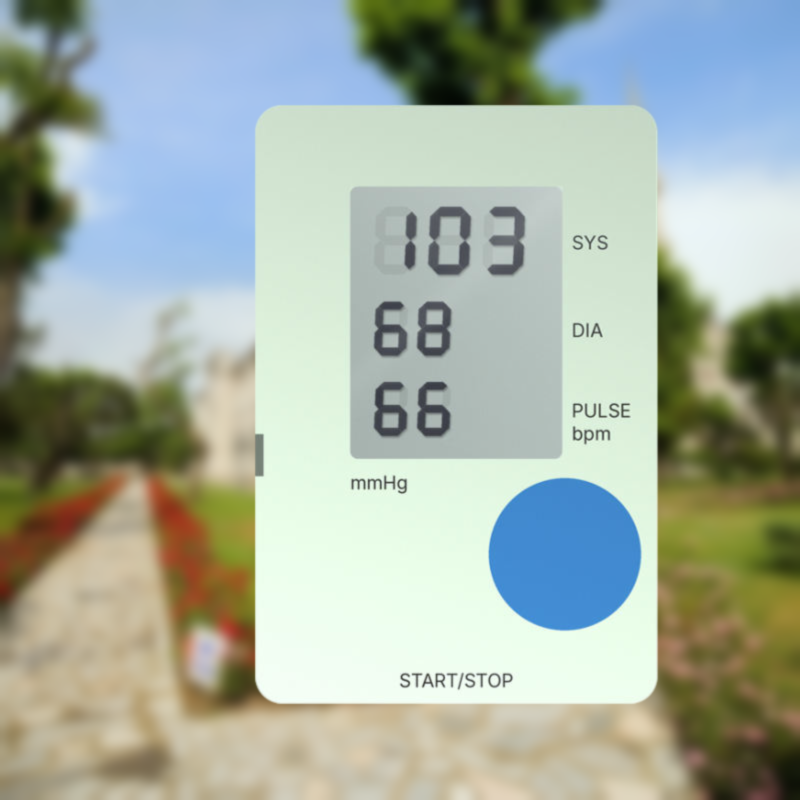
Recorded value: mmHg 103
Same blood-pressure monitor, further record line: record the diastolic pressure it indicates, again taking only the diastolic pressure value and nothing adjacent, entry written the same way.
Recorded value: mmHg 68
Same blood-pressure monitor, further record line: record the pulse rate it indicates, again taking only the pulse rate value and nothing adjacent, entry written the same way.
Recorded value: bpm 66
